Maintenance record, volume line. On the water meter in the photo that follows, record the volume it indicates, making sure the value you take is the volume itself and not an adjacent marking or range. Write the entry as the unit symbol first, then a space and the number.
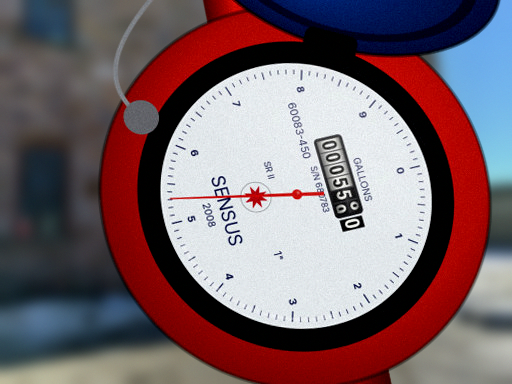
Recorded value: gal 5585.3
